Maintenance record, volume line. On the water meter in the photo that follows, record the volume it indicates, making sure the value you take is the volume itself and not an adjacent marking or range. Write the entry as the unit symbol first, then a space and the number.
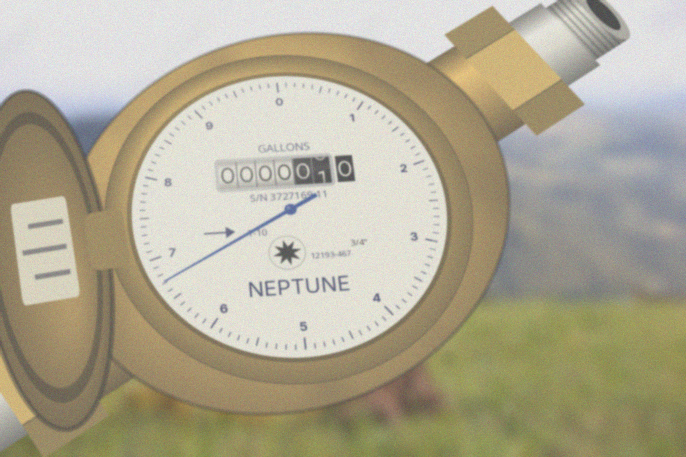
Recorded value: gal 6.7
